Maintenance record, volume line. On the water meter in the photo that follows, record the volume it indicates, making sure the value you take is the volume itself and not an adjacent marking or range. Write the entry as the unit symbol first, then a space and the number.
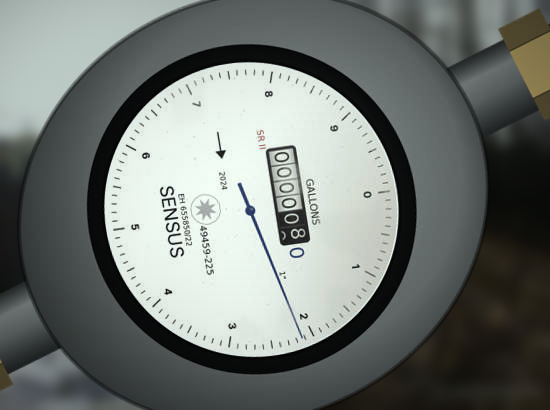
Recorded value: gal 82.1
